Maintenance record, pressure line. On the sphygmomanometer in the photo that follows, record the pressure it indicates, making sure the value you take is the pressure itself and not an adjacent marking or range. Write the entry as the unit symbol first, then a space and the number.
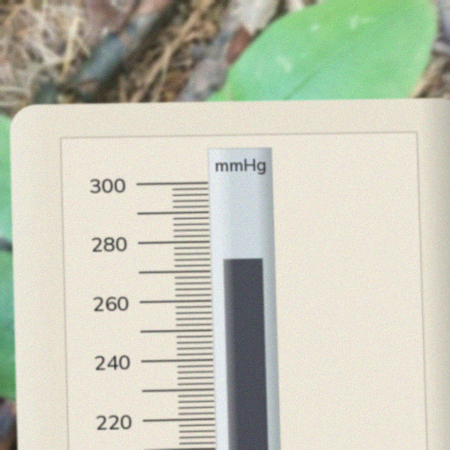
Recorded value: mmHg 274
